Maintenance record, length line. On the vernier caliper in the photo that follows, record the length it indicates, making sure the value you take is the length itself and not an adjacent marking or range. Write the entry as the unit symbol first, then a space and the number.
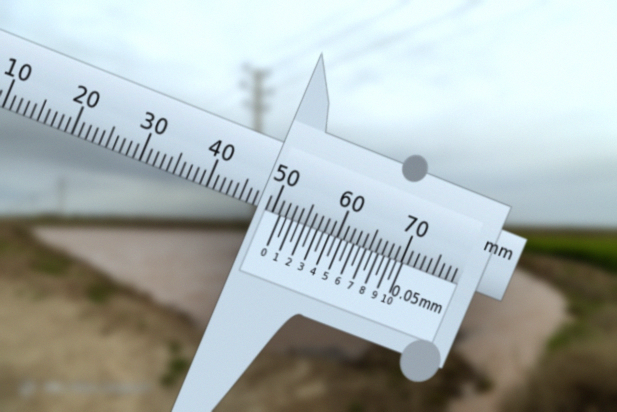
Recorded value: mm 51.2
